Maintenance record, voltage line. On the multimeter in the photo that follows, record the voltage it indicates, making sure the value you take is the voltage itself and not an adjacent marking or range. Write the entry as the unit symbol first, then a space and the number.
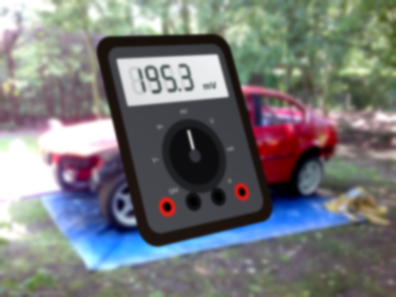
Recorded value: mV 195.3
